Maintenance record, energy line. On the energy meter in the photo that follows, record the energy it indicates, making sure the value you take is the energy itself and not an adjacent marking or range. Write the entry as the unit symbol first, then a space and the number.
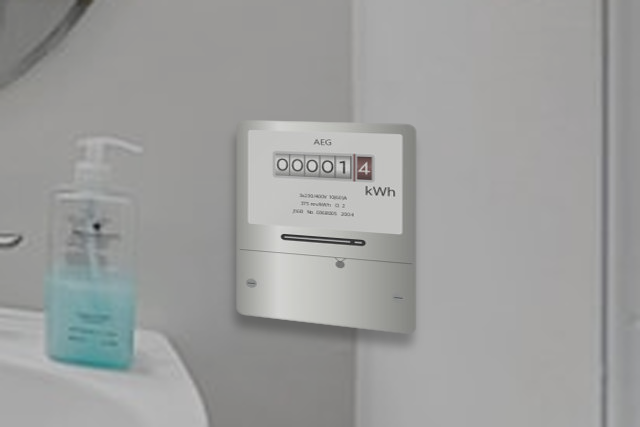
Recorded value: kWh 1.4
